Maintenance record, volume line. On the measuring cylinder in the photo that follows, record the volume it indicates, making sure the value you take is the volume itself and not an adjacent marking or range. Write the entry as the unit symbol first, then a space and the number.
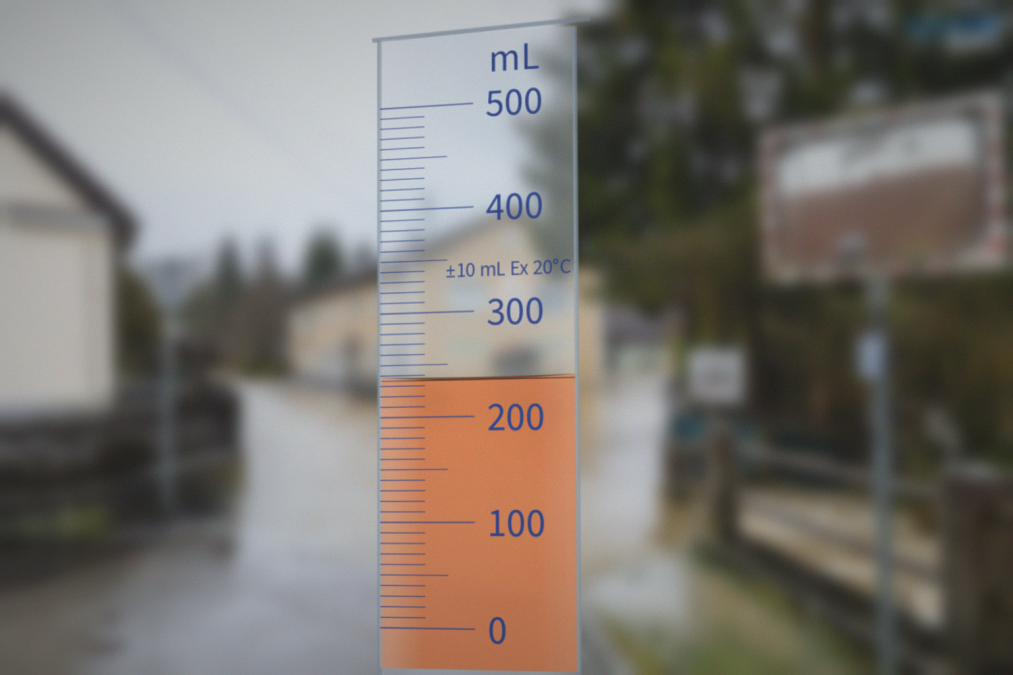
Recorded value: mL 235
